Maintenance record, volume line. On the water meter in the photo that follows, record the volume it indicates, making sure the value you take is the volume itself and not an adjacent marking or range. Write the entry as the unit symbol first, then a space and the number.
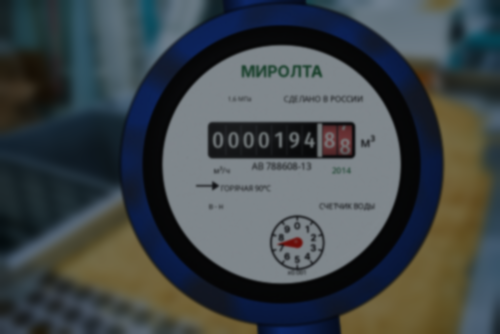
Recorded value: m³ 194.877
